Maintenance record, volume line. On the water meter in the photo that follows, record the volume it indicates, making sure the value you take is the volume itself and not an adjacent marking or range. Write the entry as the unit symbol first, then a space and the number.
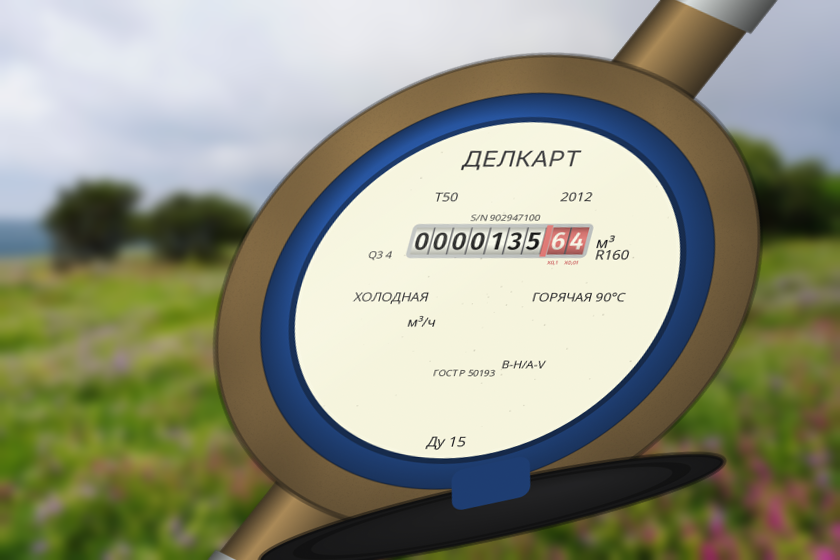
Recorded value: m³ 135.64
